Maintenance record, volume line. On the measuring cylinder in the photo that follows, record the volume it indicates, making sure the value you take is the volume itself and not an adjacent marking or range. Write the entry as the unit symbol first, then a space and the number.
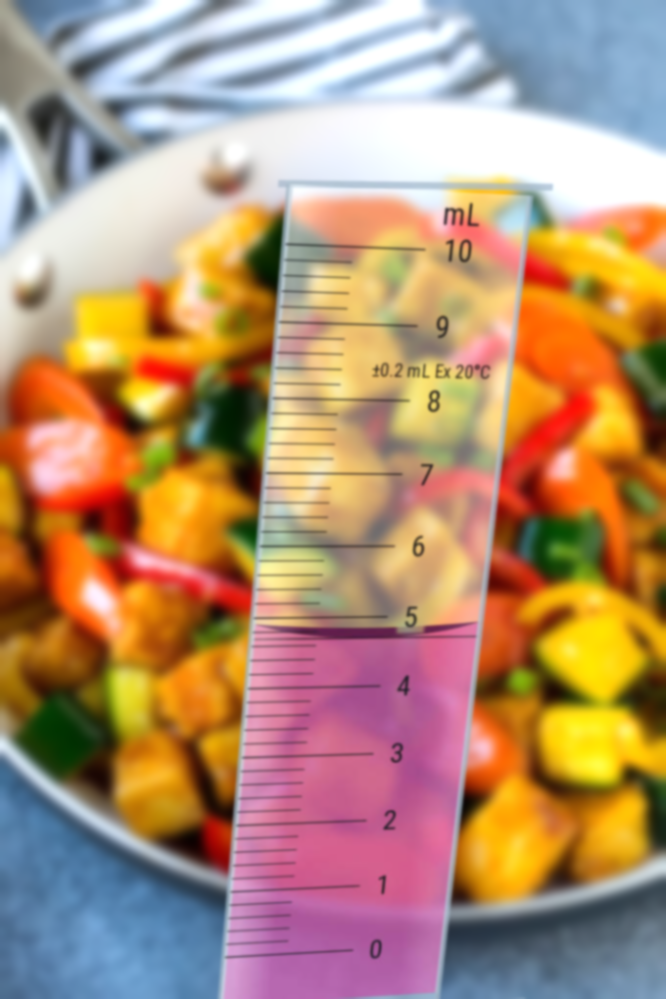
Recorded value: mL 4.7
